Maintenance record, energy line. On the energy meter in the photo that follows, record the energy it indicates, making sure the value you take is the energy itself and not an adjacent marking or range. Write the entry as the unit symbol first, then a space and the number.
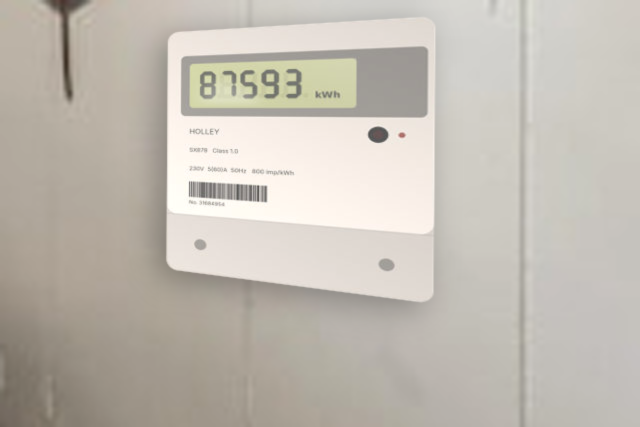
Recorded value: kWh 87593
